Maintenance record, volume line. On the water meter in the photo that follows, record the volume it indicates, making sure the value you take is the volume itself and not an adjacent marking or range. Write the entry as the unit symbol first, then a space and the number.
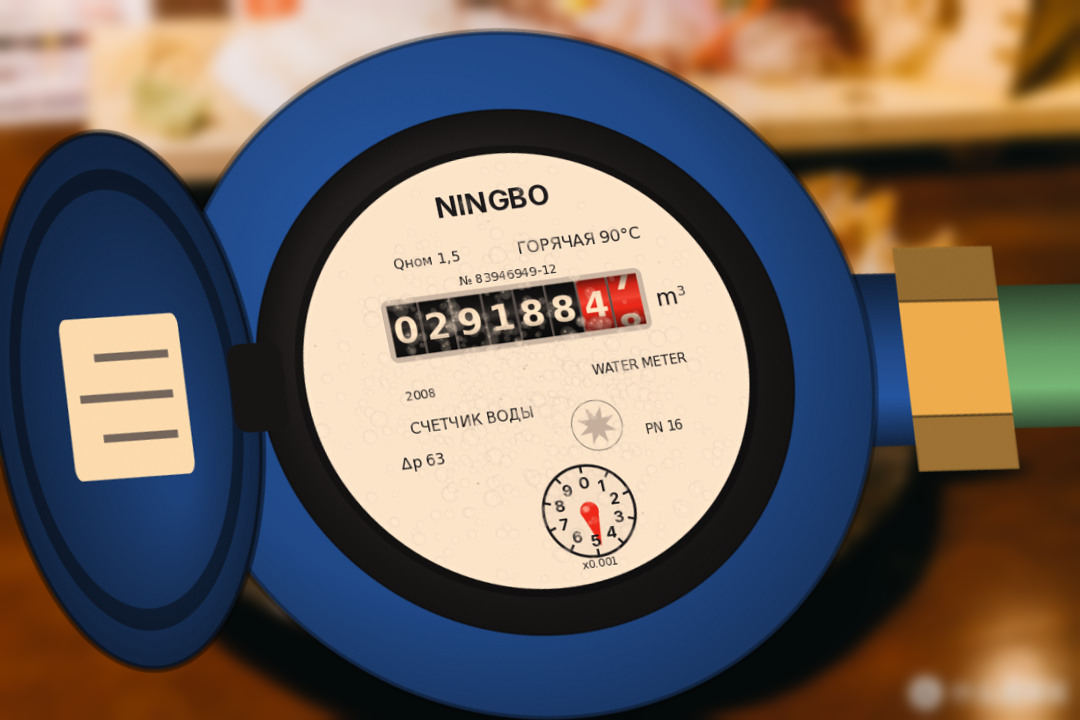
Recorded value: m³ 29188.474
